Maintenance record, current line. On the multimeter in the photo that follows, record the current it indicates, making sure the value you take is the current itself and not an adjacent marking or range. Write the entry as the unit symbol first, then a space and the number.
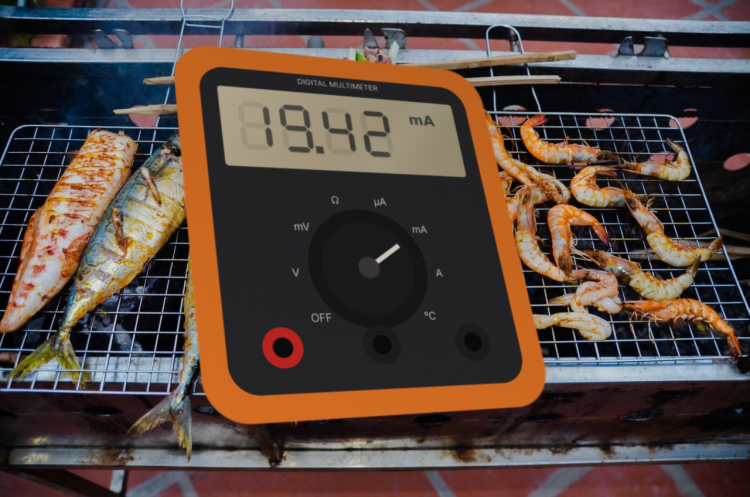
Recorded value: mA 19.42
